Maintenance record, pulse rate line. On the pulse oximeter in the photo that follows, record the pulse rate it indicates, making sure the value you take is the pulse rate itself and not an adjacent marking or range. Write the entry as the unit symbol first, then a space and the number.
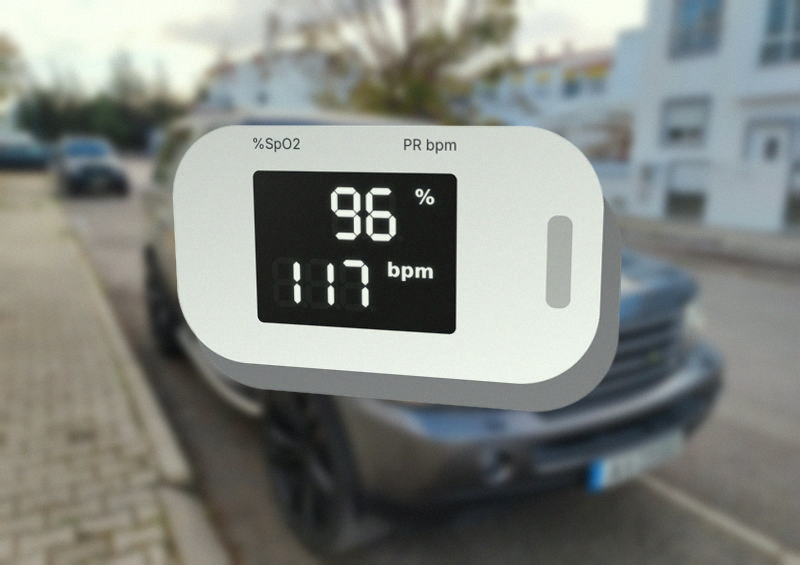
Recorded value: bpm 117
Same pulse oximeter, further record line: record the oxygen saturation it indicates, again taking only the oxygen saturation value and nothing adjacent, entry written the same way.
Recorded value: % 96
